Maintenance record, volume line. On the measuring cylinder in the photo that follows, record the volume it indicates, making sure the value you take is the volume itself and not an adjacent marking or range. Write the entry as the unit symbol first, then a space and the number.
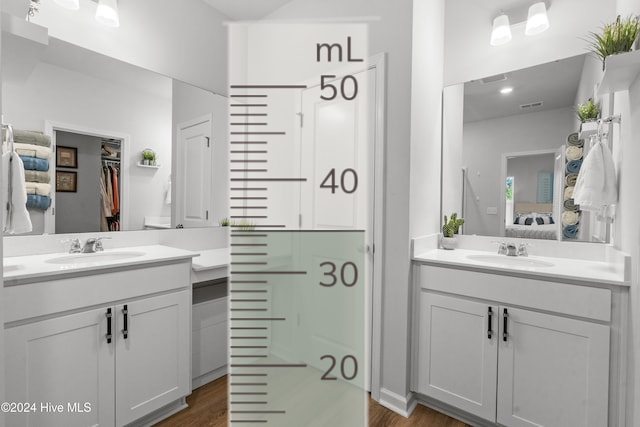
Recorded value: mL 34.5
